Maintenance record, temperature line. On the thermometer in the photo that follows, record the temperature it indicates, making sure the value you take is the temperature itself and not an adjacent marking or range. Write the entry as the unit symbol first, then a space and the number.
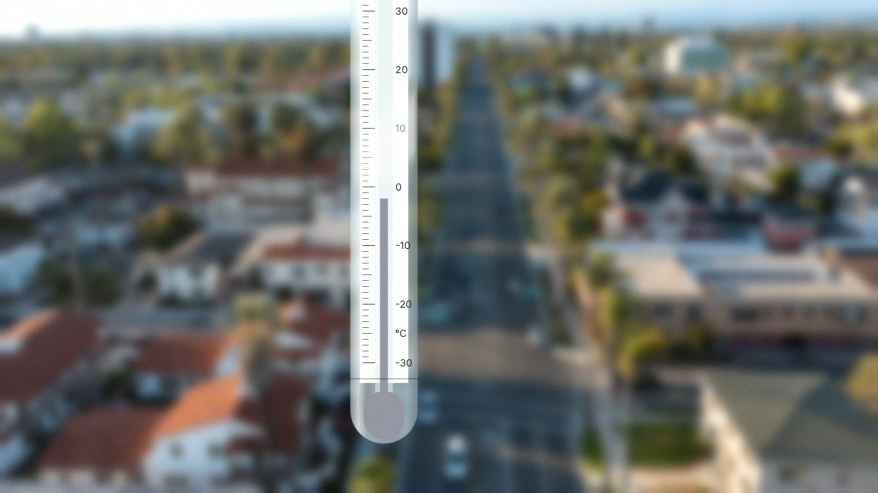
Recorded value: °C -2
